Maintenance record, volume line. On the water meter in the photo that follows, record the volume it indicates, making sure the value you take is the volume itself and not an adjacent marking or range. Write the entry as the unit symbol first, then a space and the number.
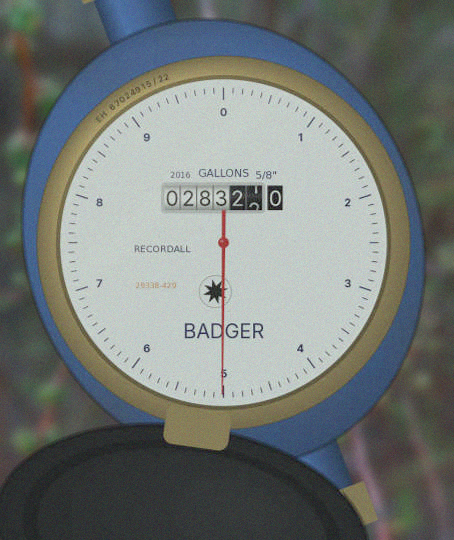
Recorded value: gal 283215.0
